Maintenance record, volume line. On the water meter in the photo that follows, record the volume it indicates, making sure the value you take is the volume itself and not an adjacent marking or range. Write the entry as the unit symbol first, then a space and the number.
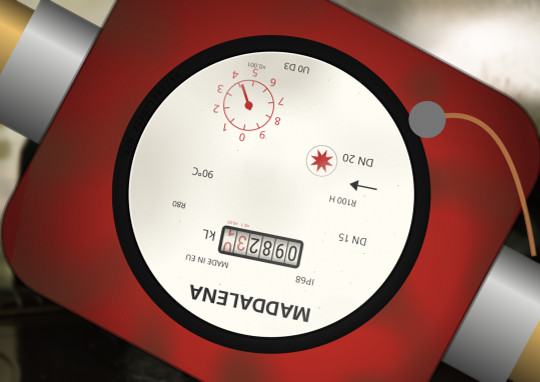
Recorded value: kL 982.304
